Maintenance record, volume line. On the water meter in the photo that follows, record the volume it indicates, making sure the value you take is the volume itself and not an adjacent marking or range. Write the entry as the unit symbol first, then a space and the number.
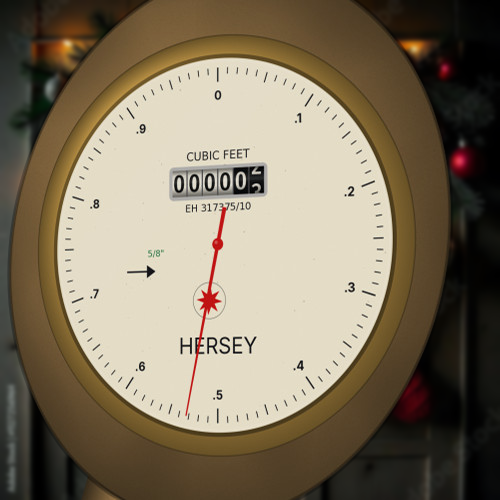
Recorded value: ft³ 2.53
